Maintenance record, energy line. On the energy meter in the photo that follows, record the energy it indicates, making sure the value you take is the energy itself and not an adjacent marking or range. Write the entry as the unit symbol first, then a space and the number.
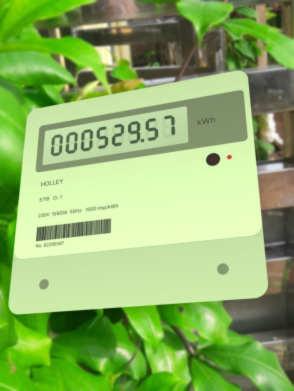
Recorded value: kWh 529.57
